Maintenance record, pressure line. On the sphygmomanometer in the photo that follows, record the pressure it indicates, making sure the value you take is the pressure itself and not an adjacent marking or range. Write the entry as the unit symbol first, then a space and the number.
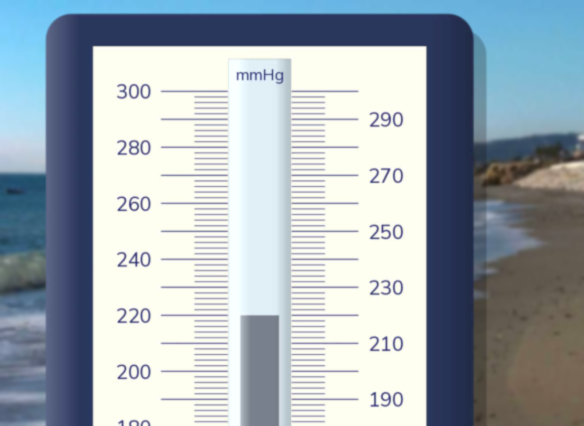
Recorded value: mmHg 220
